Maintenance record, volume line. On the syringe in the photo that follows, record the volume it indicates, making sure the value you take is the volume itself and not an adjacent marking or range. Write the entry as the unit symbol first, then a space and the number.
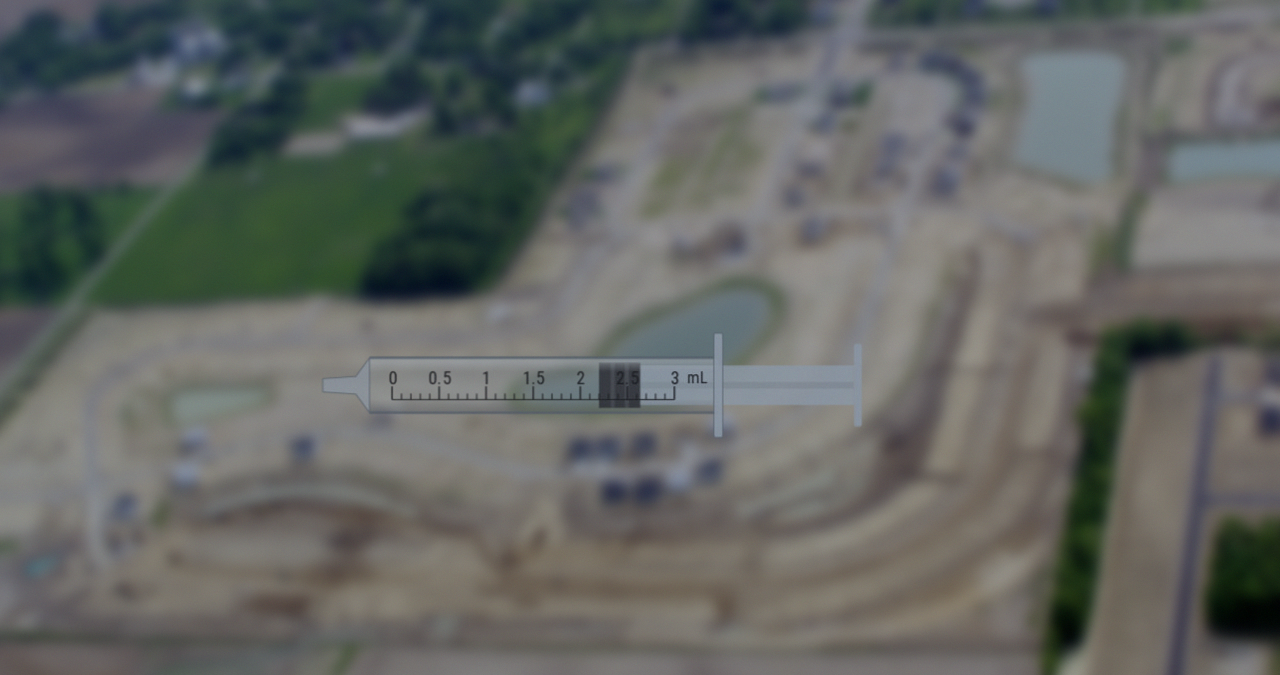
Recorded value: mL 2.2
